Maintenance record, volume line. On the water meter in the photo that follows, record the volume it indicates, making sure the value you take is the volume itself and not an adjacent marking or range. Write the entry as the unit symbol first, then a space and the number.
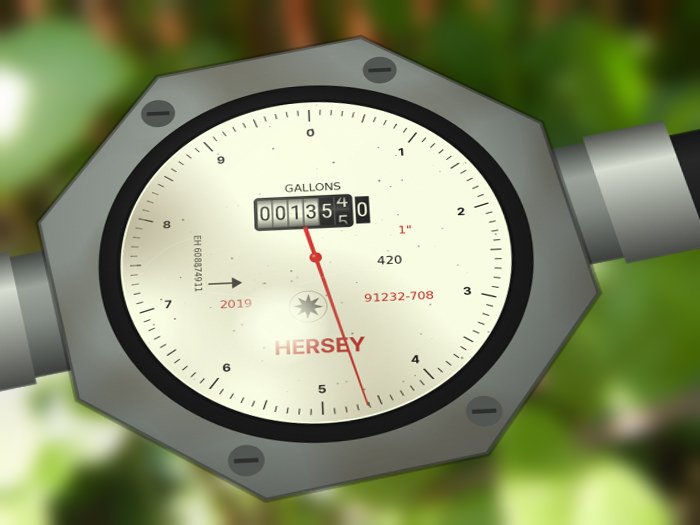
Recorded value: gal 13544.6
